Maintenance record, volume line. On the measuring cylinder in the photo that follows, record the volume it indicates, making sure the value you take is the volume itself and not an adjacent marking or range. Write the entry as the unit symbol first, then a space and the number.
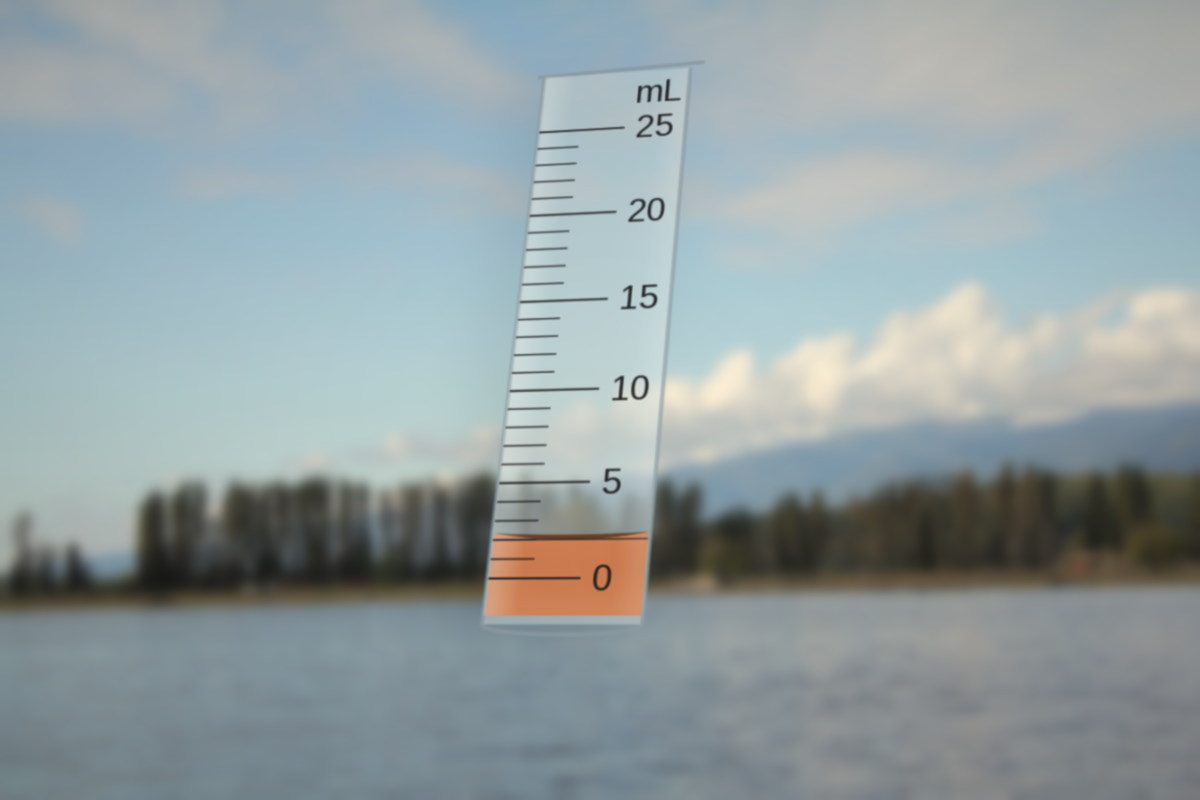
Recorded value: mL 2
